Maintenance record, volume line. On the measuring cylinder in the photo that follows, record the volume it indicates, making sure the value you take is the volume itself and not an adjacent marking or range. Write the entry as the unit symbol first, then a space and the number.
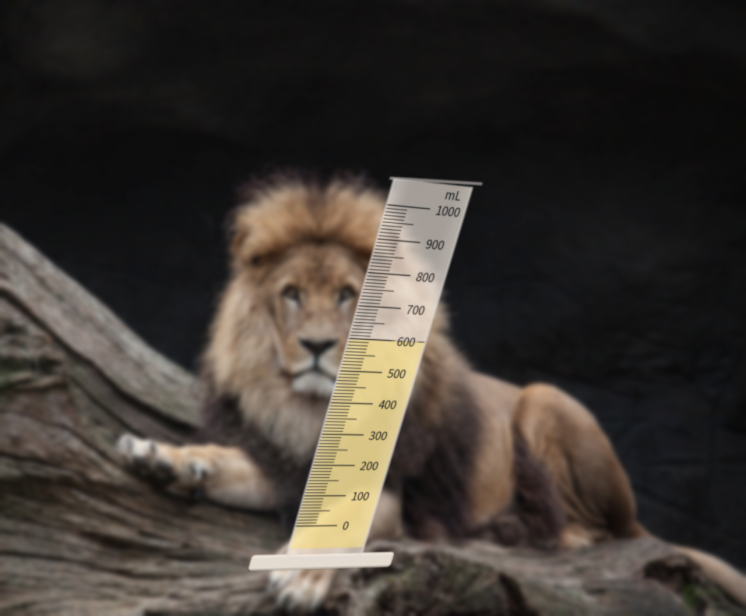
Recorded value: mL 600
